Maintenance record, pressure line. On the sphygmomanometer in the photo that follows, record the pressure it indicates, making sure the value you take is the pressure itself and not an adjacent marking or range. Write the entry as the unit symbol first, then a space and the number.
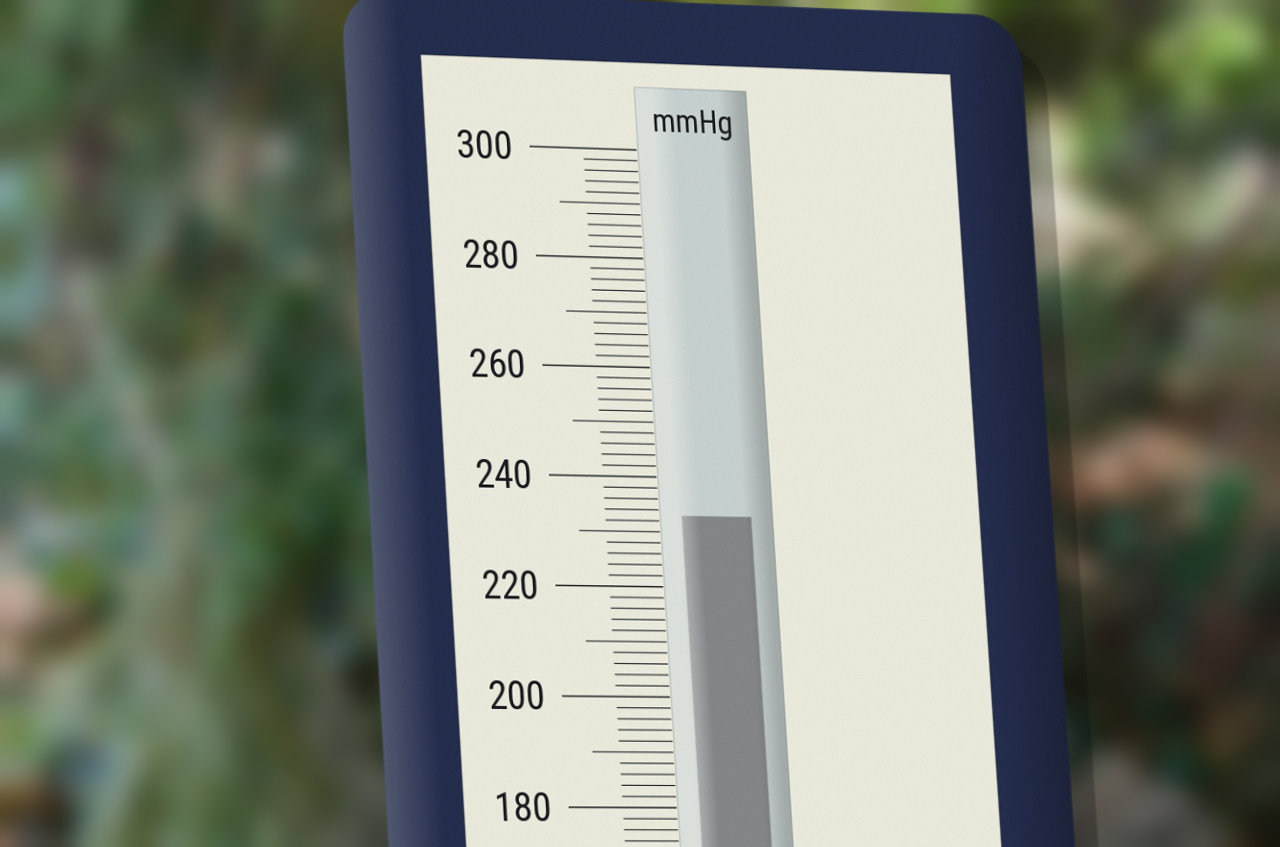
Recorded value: mmHg 233
